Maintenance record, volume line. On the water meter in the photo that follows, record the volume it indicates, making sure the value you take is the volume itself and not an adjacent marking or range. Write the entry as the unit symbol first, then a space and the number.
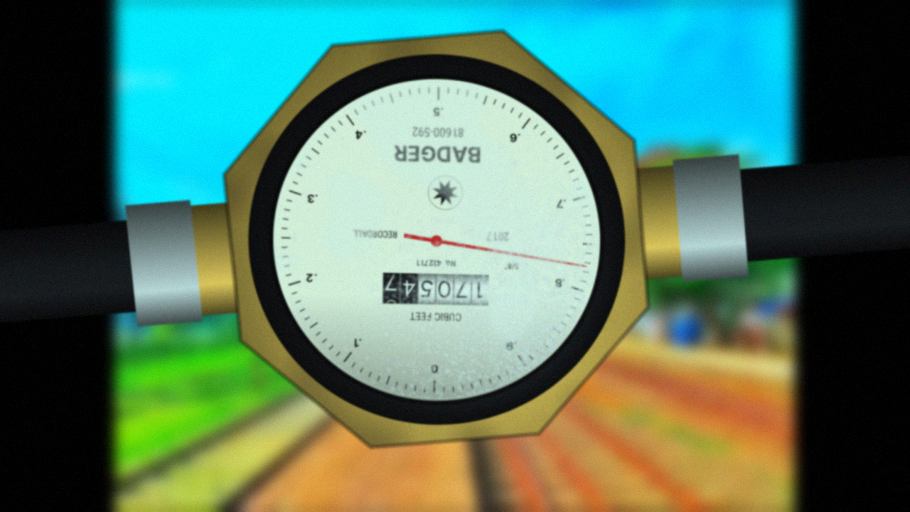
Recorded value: ft³ 170546.77
